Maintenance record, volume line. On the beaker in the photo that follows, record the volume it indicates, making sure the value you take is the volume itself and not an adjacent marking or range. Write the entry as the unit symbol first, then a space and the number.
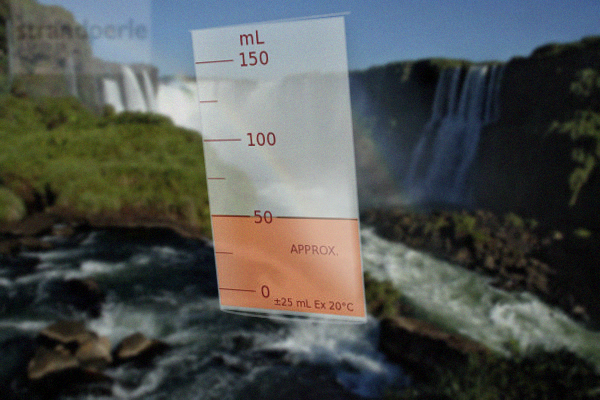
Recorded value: mL 50
